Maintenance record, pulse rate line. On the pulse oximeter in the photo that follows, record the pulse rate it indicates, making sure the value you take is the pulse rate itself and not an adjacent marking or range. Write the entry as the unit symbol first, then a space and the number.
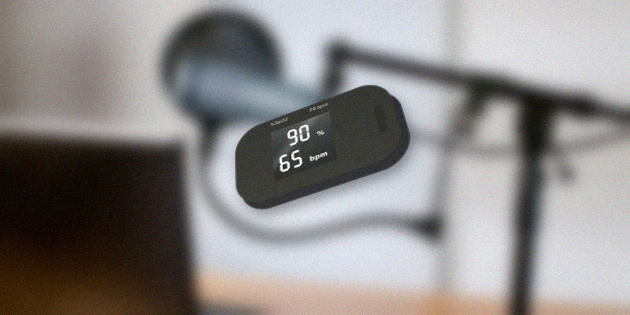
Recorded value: bpm 65
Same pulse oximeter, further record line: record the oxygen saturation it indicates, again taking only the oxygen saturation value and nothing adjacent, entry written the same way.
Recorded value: % 90
